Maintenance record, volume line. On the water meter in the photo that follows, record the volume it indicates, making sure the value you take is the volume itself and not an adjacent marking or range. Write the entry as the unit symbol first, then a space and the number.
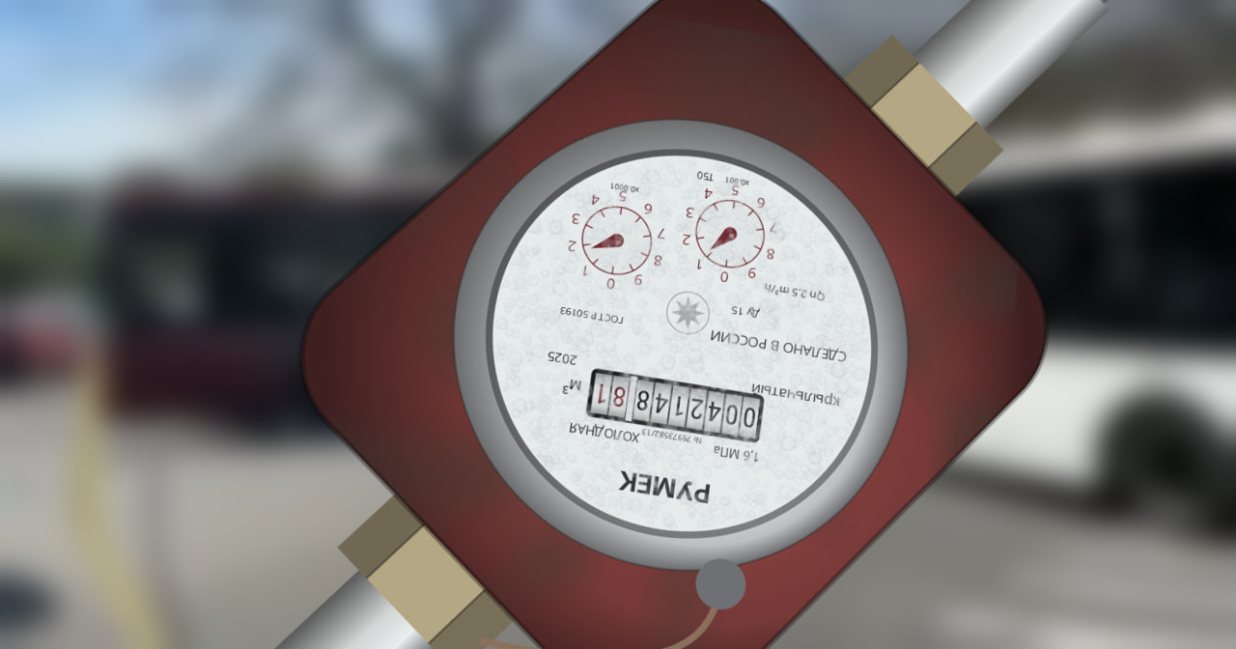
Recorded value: m³ 42148.8111
